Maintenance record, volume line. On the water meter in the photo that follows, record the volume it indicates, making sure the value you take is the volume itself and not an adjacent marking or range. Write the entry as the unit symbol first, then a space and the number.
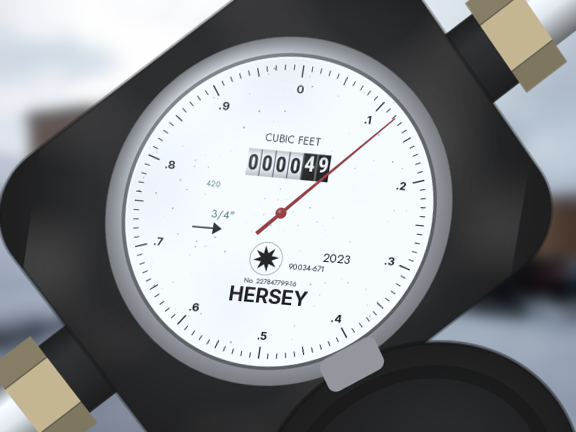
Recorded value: ft³ 49.12
